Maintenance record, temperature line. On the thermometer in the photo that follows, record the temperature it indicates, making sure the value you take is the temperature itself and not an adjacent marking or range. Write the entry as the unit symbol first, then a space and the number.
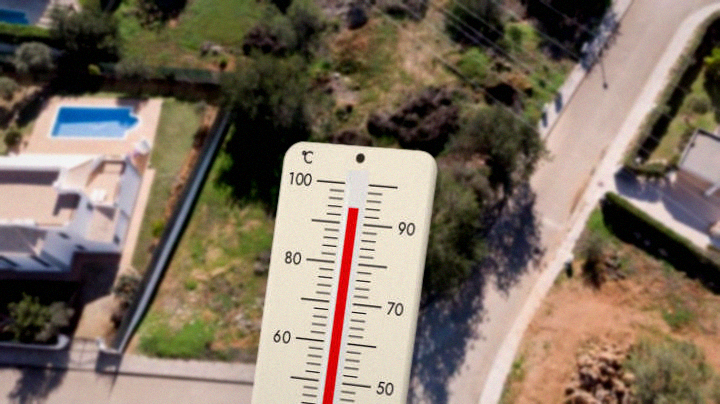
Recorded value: °C 94
